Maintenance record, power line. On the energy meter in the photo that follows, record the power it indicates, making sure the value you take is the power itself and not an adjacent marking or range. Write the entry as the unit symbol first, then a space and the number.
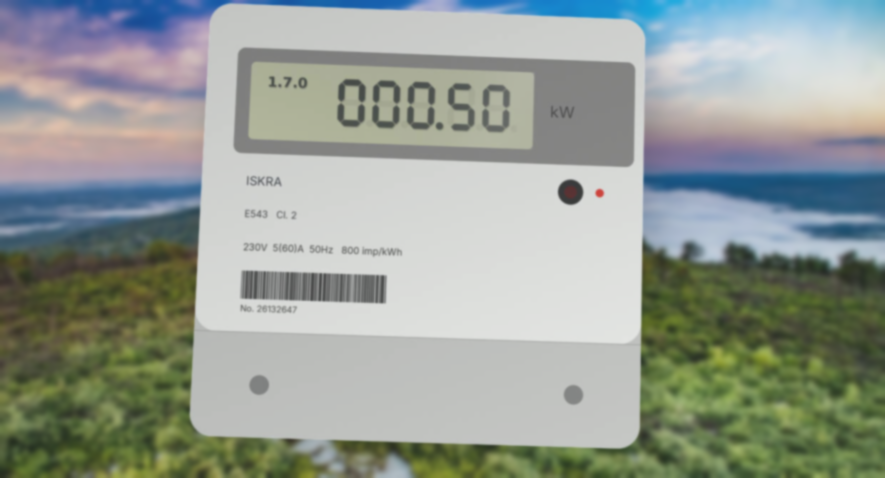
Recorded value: kW 0.50
